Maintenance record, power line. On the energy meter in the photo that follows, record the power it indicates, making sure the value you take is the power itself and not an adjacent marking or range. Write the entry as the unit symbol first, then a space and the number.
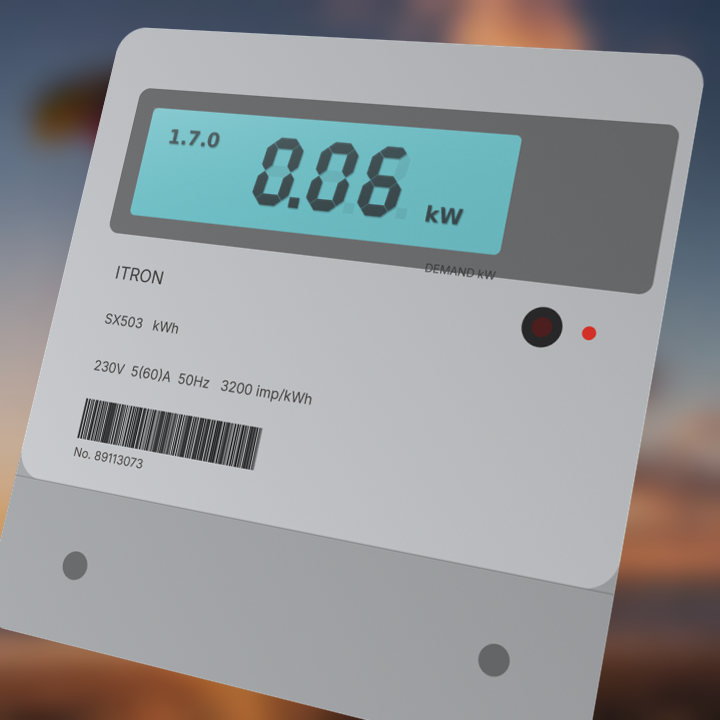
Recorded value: kW 0.06
